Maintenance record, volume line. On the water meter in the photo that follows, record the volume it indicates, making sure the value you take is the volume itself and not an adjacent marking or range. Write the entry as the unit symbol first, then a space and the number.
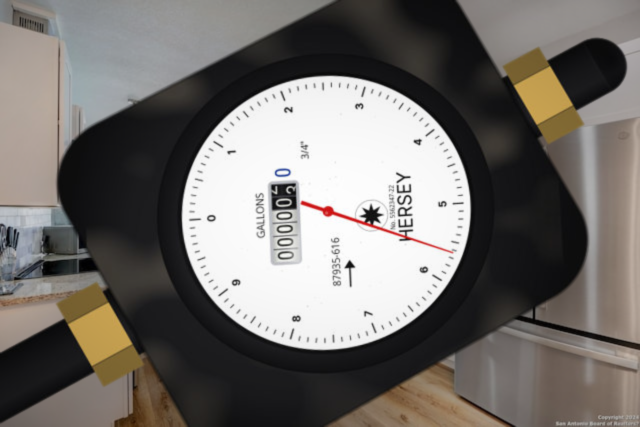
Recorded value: gal 25.6
